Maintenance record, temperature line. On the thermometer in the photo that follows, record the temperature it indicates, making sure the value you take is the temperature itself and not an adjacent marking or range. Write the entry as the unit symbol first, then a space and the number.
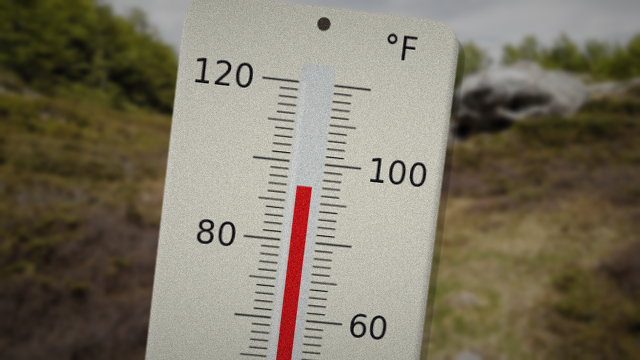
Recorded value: °F 94
